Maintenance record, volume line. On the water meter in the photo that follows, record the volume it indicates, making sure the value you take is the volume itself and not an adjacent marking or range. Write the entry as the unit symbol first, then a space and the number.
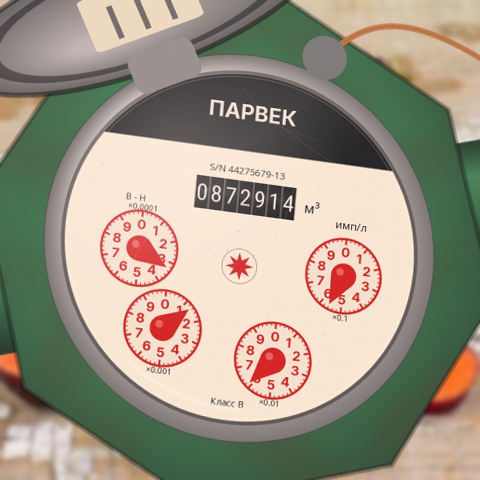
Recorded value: m³ 872914.5613
